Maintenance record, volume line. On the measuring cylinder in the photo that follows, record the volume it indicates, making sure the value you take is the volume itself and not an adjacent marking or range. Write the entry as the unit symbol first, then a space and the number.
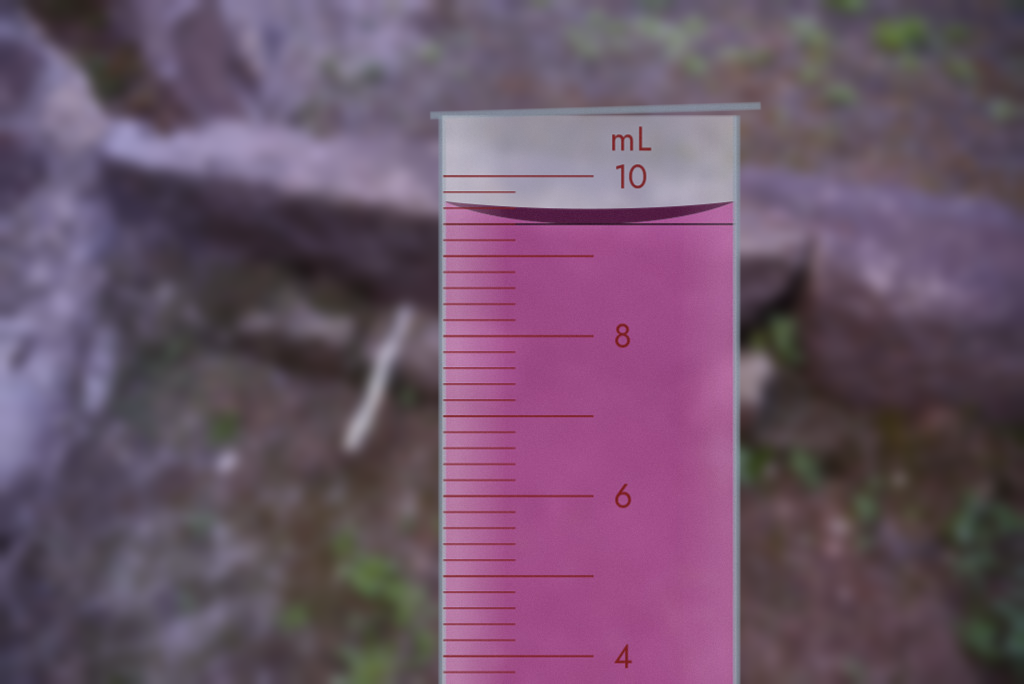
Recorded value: mL 9.4
